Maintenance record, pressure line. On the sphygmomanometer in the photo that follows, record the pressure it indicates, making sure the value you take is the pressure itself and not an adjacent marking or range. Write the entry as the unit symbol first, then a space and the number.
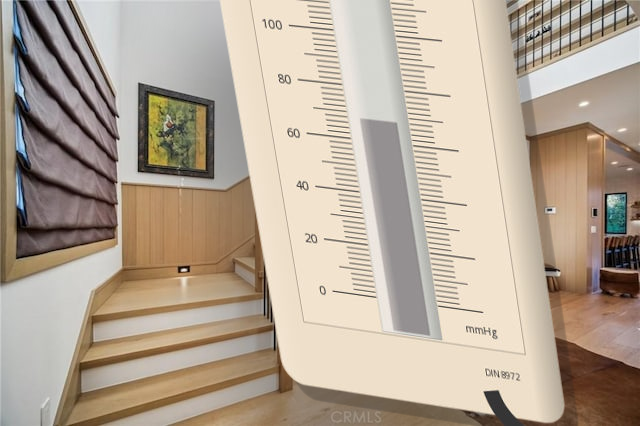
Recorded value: mmHg 68
